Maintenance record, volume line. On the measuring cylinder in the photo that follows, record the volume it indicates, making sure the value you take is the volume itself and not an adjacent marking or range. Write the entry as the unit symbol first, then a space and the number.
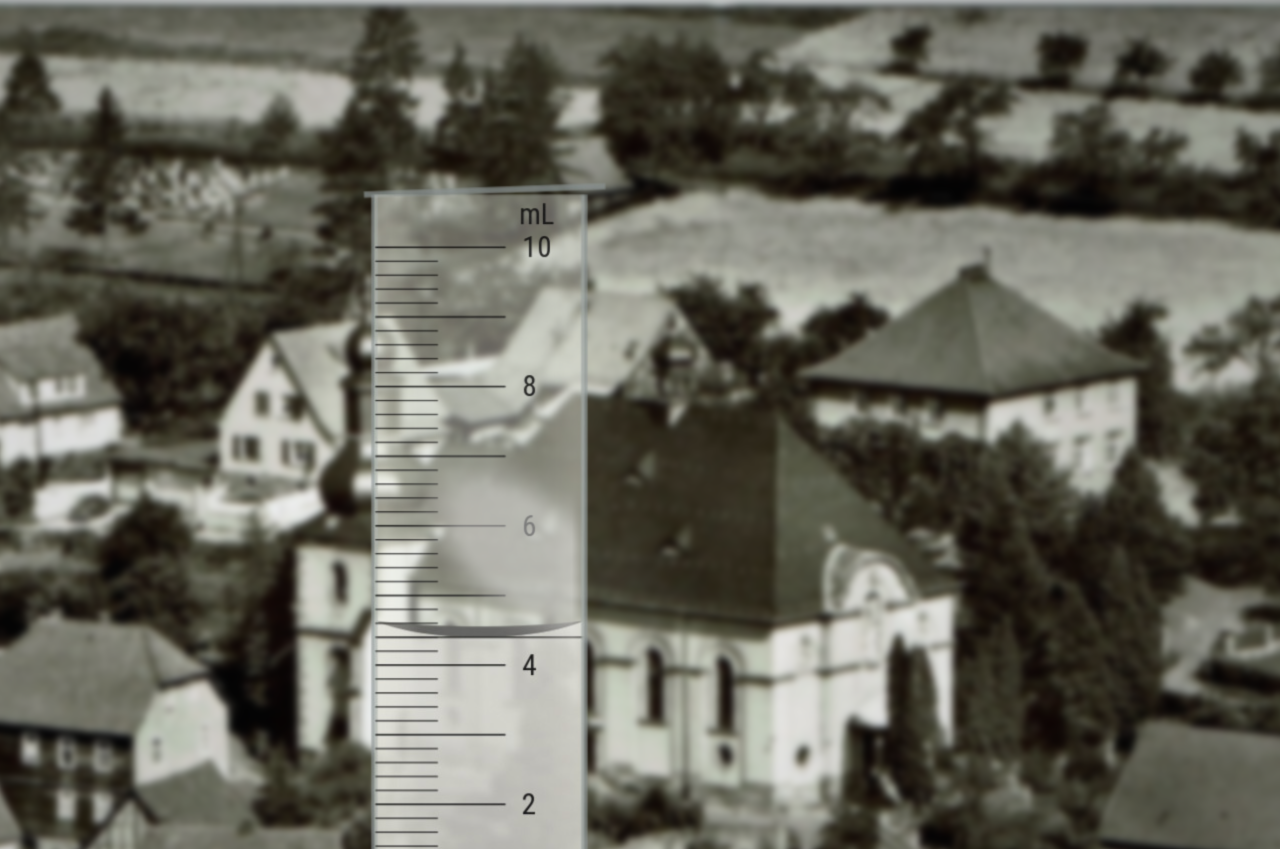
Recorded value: mL 4.4
